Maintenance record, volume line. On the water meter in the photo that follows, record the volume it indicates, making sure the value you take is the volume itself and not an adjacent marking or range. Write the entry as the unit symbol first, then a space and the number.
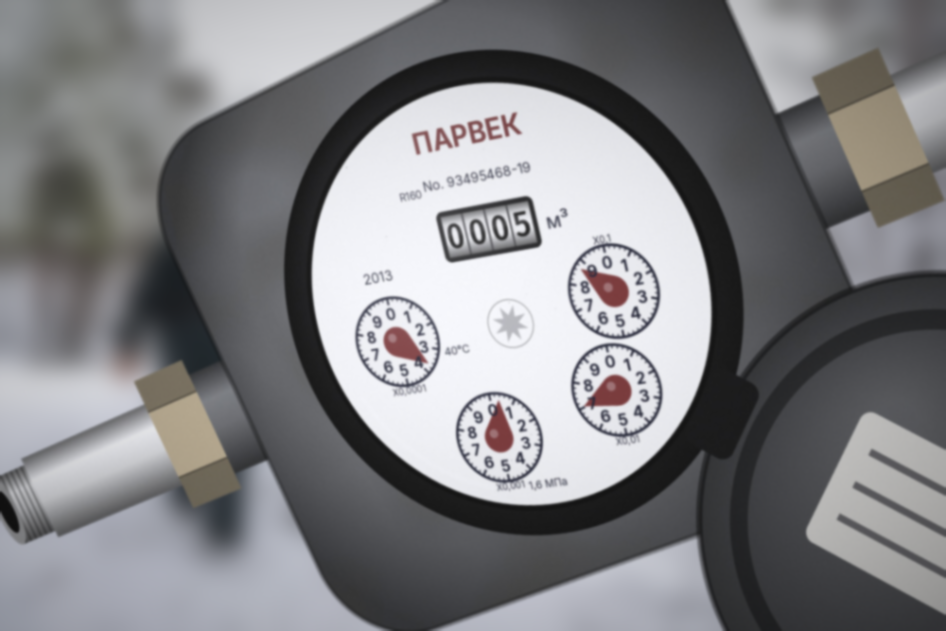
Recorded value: m³ 5.8703
